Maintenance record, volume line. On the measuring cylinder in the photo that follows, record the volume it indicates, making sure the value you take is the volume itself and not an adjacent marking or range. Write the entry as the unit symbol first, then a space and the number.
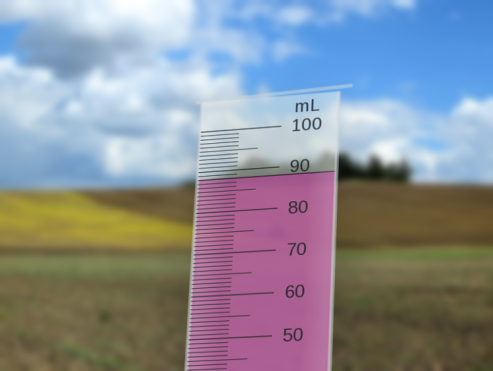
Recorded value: mL 88
